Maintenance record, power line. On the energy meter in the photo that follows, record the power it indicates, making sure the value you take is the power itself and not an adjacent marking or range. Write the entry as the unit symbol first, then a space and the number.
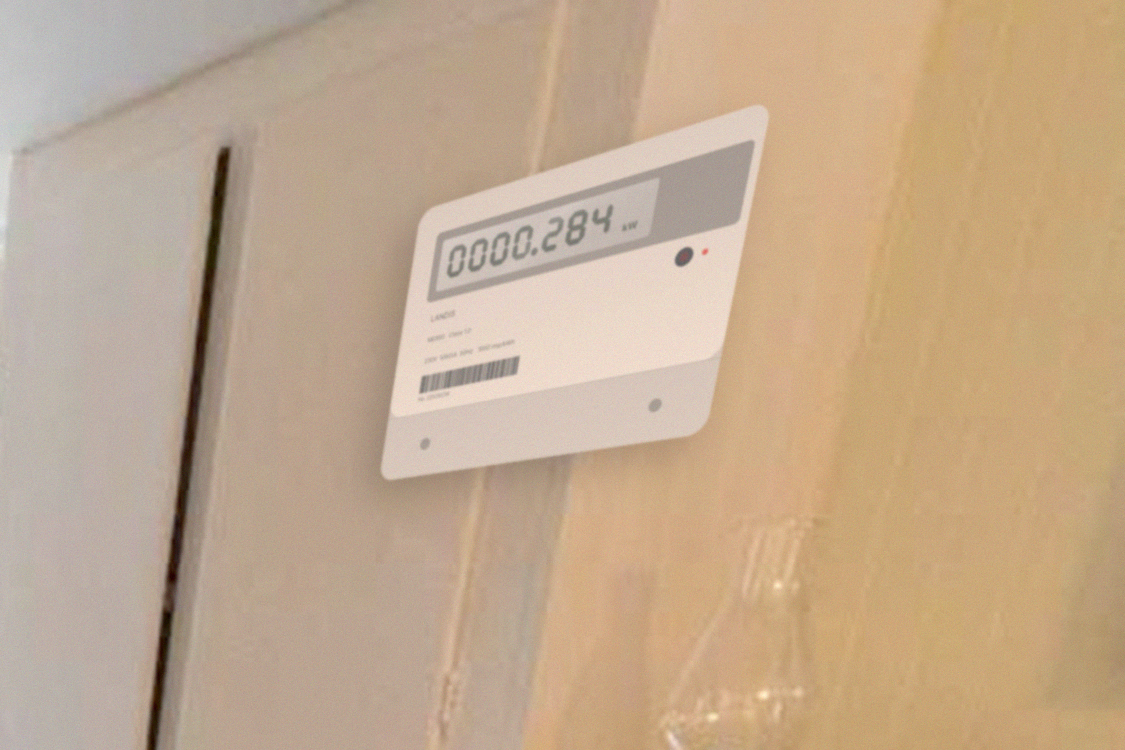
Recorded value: kW 0.284
